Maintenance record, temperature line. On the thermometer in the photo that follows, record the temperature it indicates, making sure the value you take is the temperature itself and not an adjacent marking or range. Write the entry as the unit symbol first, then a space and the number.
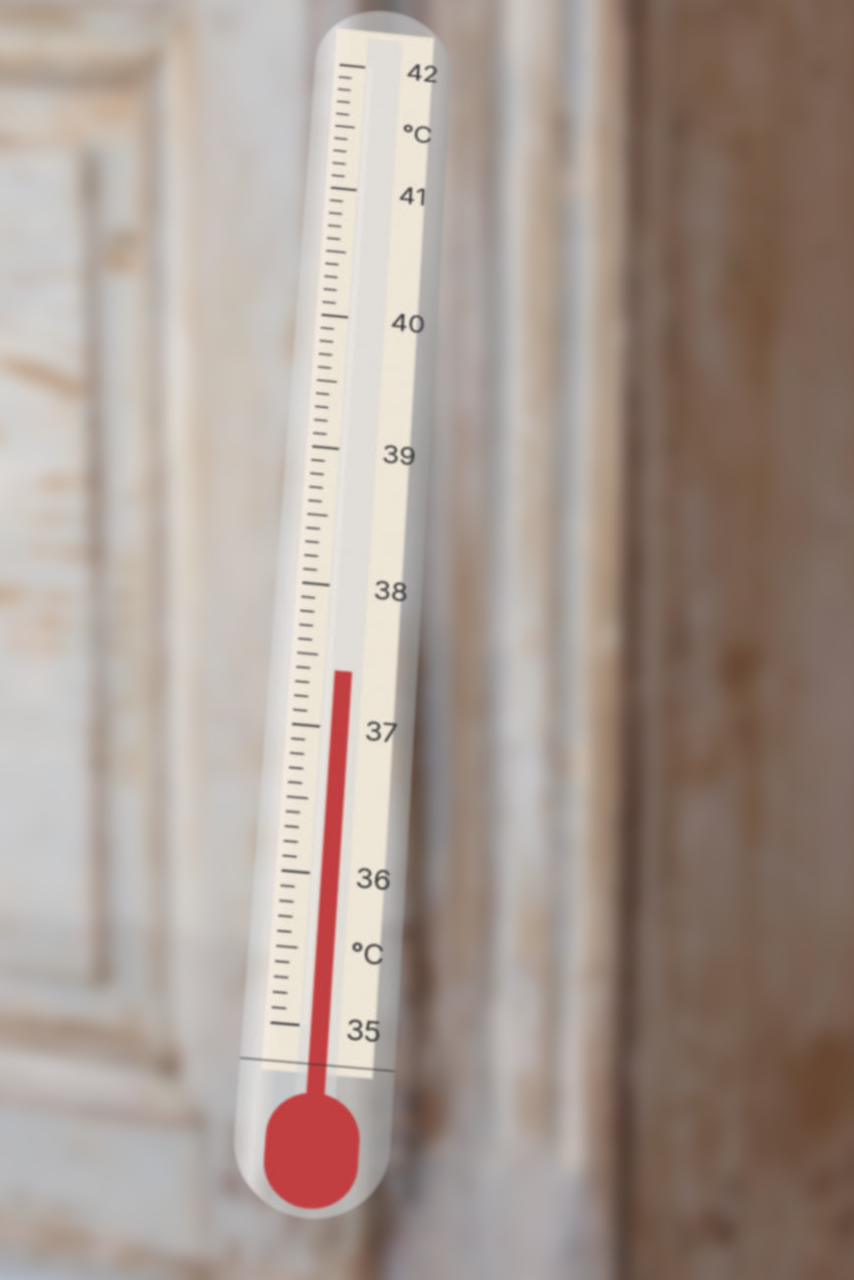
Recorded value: °C 37.4
